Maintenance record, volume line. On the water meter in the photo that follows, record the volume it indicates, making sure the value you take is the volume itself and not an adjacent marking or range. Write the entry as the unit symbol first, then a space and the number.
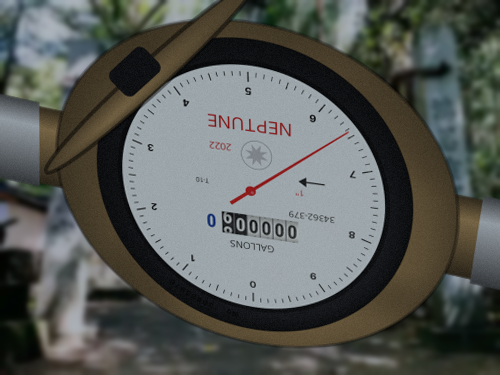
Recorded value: gal 86.4
